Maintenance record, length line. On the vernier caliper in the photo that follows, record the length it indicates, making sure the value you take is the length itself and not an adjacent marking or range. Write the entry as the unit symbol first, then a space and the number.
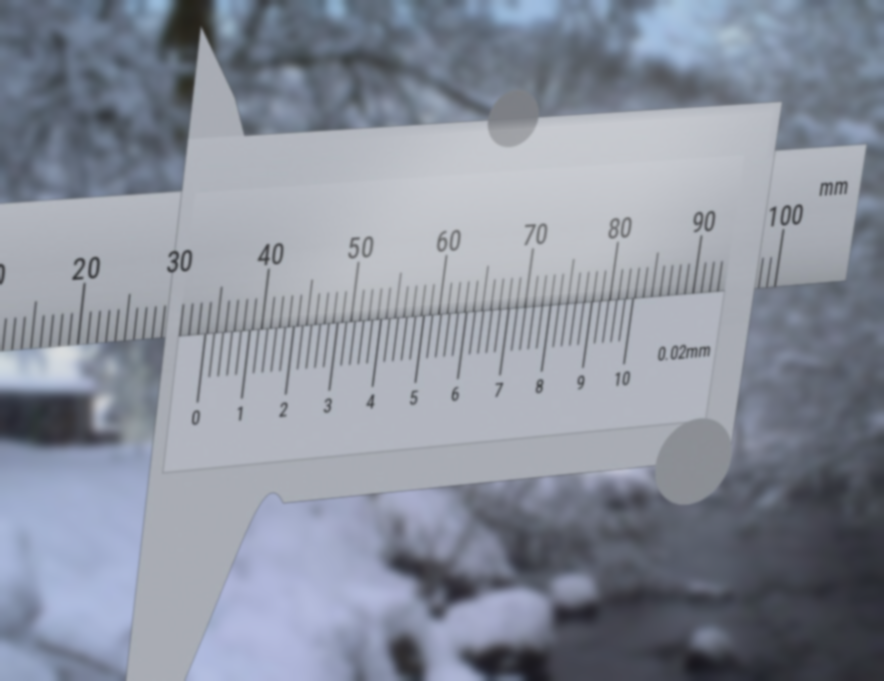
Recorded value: mm 33.8
